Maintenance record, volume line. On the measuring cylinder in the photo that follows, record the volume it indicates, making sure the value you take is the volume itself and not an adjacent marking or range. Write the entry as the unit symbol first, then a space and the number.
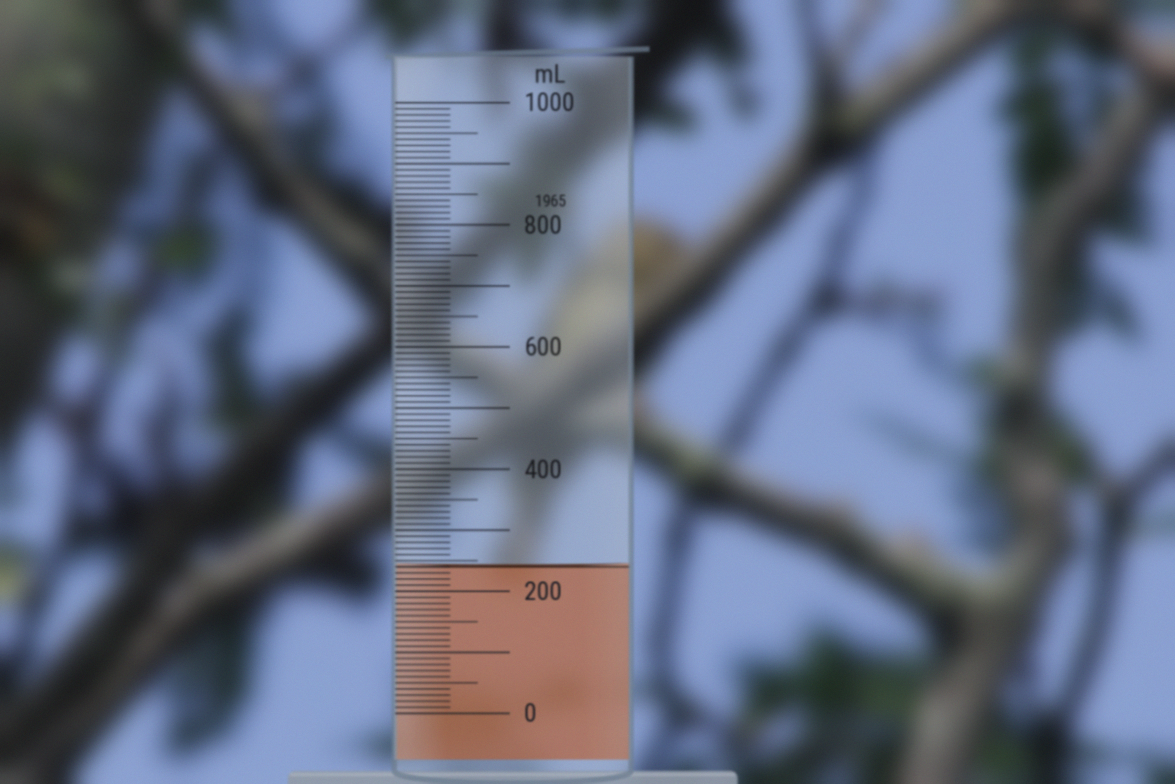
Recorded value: mL 240
